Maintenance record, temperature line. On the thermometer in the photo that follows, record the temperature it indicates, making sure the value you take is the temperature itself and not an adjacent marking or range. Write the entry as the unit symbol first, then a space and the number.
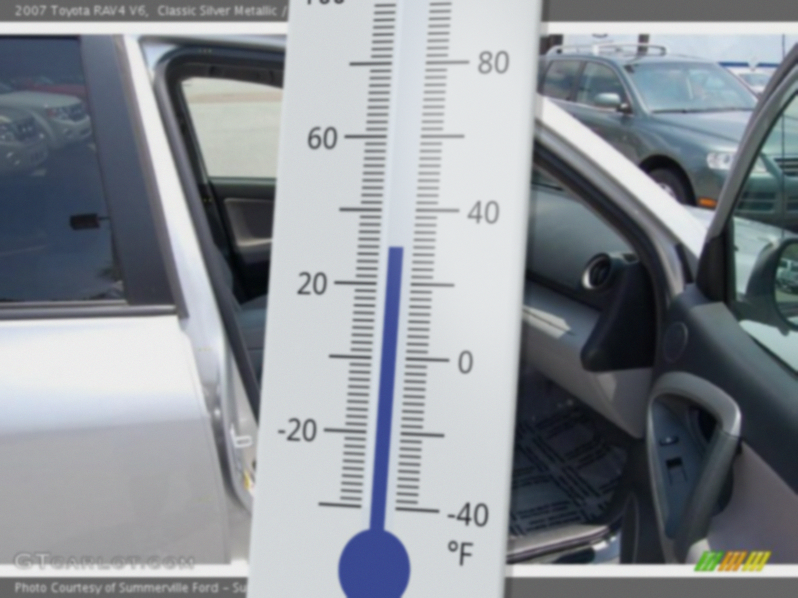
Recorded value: °F 30
